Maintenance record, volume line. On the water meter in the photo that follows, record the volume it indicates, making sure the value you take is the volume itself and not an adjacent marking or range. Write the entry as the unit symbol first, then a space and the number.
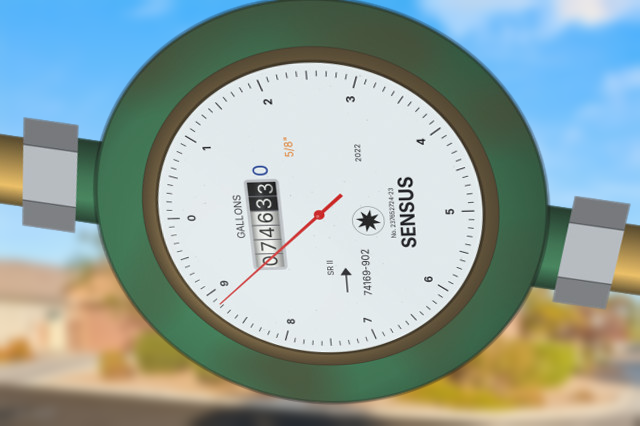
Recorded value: gal 746328.8
